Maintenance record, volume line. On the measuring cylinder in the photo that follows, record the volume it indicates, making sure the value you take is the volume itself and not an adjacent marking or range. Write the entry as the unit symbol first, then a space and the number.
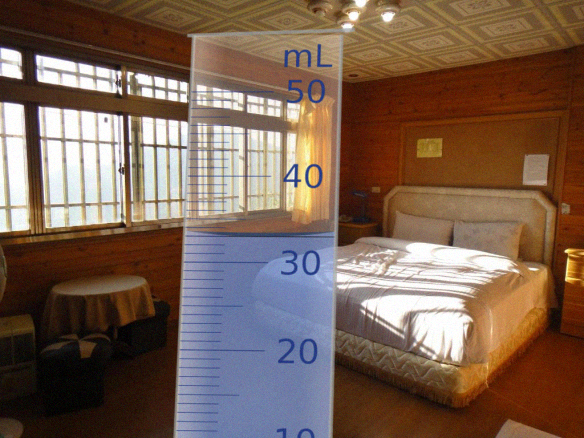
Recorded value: mL 33
